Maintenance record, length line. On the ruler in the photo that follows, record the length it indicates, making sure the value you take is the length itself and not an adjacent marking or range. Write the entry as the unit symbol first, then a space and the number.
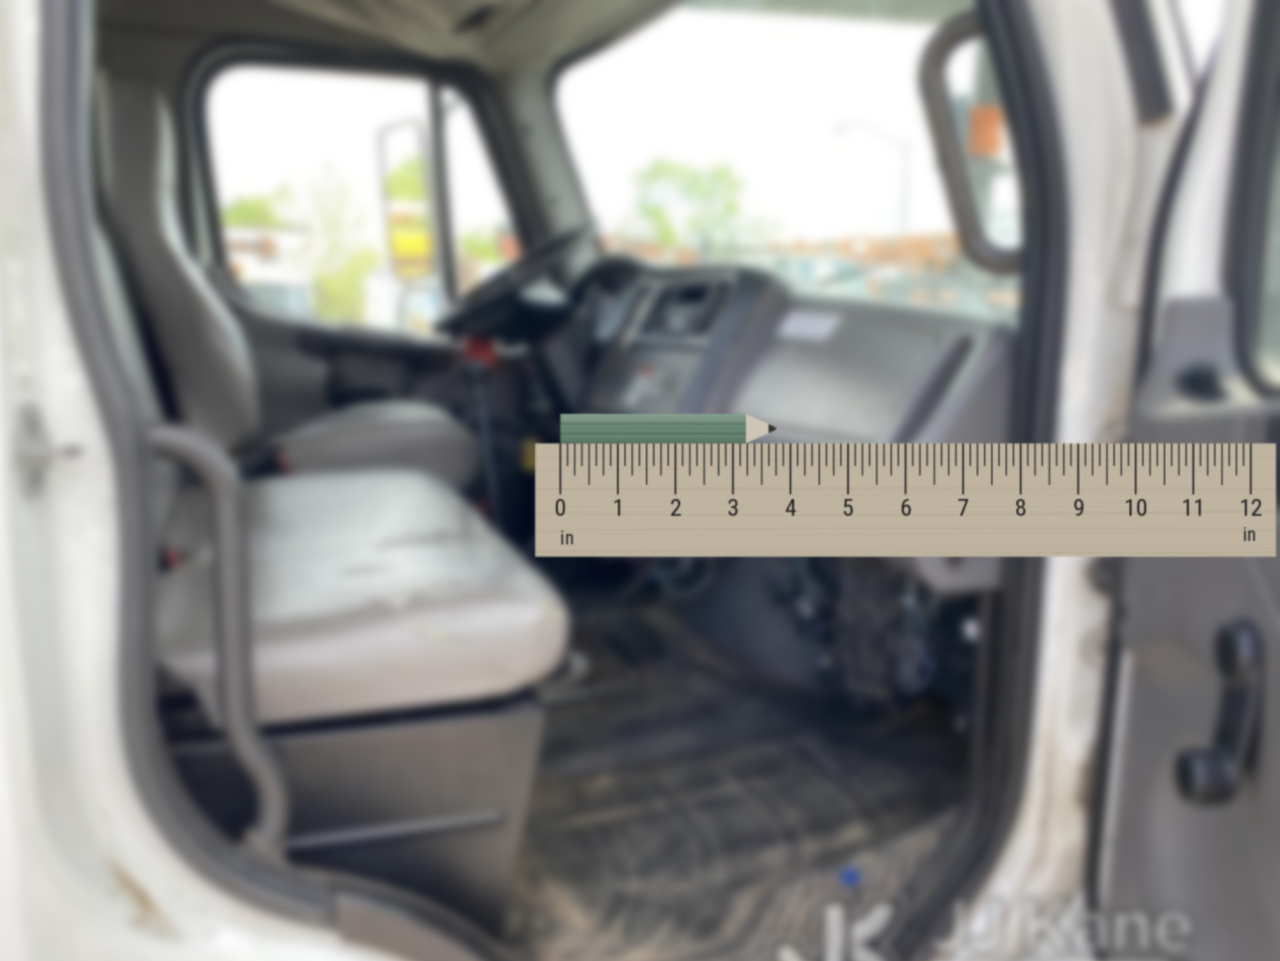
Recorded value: in 3.75
